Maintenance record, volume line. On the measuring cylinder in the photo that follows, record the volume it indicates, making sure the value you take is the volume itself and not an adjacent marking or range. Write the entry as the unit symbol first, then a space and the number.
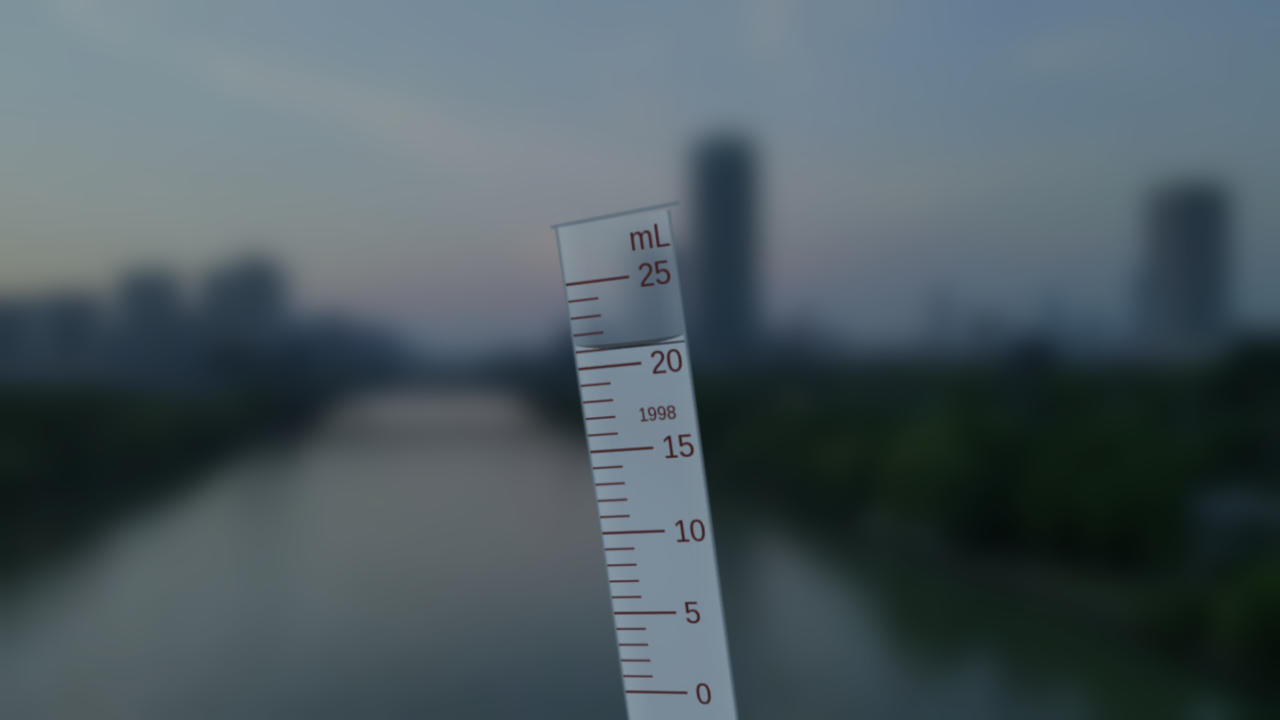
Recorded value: mL 21
